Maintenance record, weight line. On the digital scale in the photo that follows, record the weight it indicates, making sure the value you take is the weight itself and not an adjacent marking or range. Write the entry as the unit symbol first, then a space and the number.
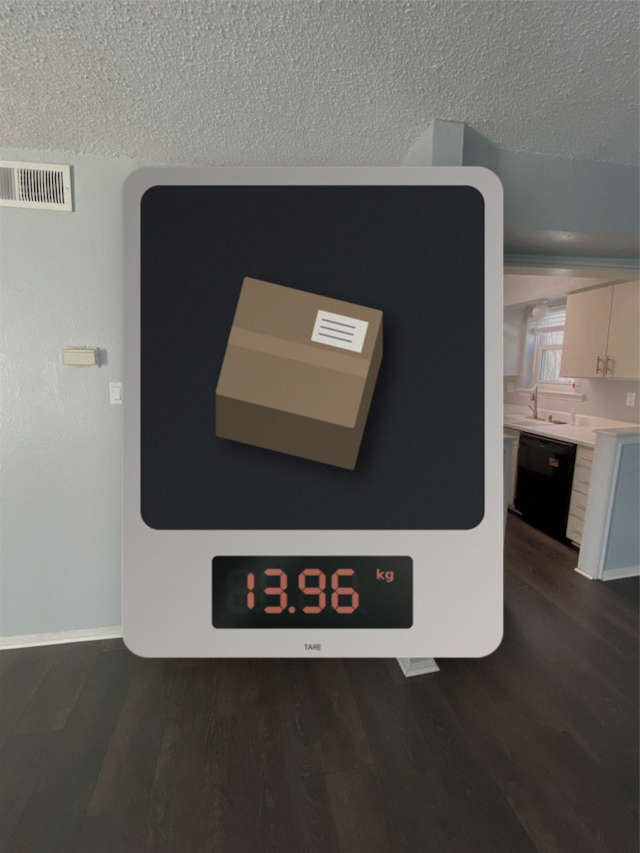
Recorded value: kg 13.96
